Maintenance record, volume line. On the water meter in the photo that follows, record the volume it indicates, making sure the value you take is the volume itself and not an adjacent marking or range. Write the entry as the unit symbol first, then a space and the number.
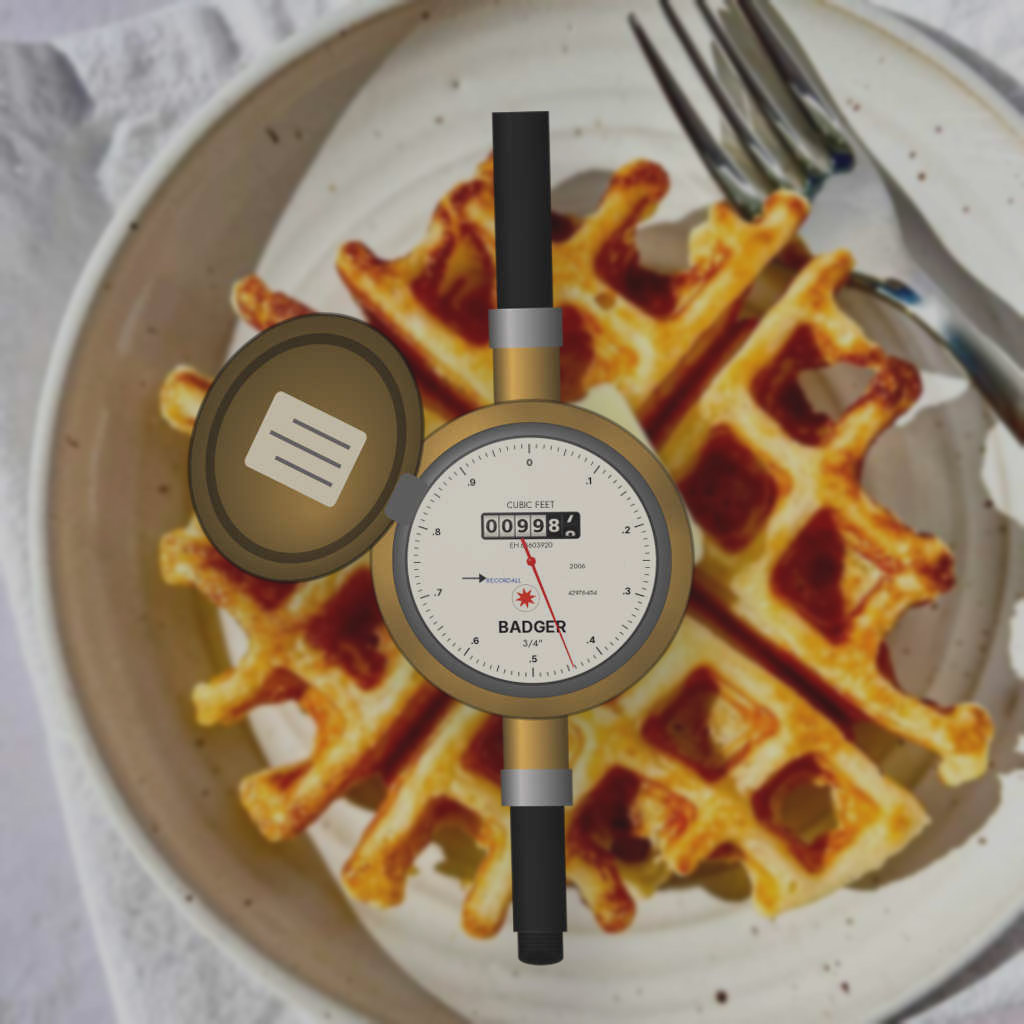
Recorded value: ft³ 9987.44
